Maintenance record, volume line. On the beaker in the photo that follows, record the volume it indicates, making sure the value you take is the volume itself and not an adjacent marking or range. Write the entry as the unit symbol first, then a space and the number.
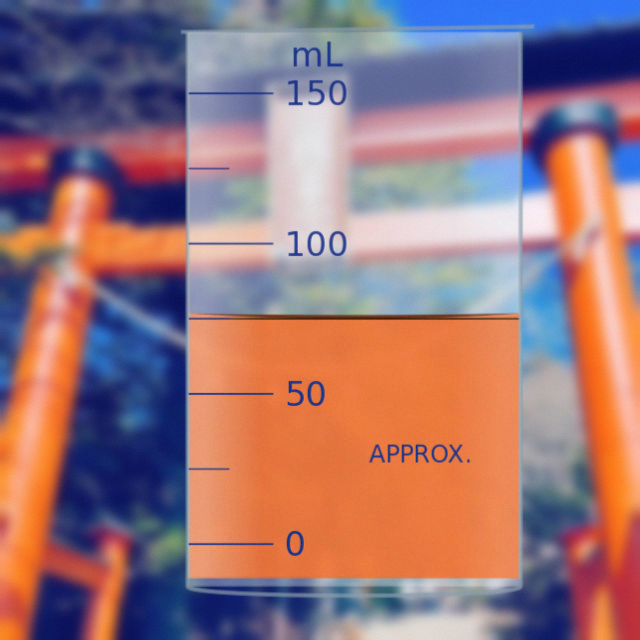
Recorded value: mL 75
